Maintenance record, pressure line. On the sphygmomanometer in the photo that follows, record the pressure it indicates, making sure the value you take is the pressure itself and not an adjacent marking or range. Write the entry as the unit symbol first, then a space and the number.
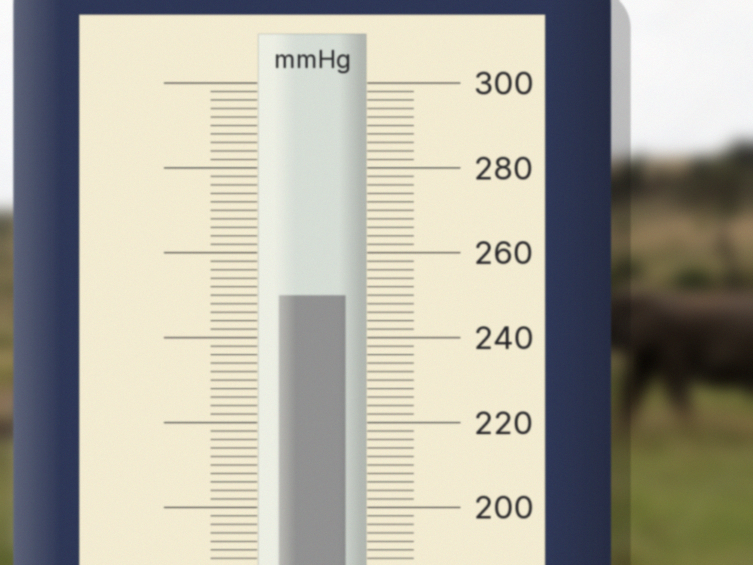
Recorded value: mmHg 250
